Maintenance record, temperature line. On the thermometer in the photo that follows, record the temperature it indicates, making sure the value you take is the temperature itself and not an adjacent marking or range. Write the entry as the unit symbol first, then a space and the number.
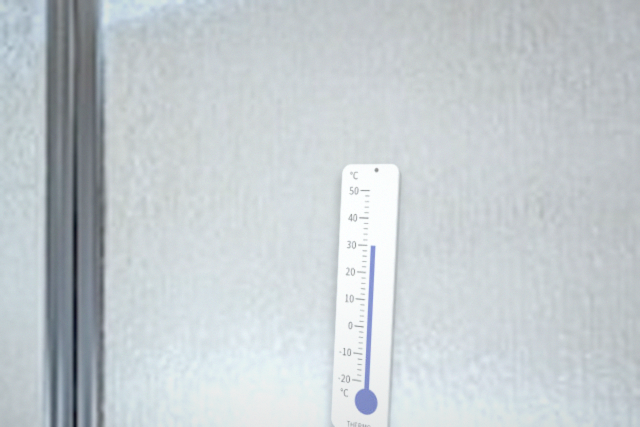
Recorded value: °C 30
